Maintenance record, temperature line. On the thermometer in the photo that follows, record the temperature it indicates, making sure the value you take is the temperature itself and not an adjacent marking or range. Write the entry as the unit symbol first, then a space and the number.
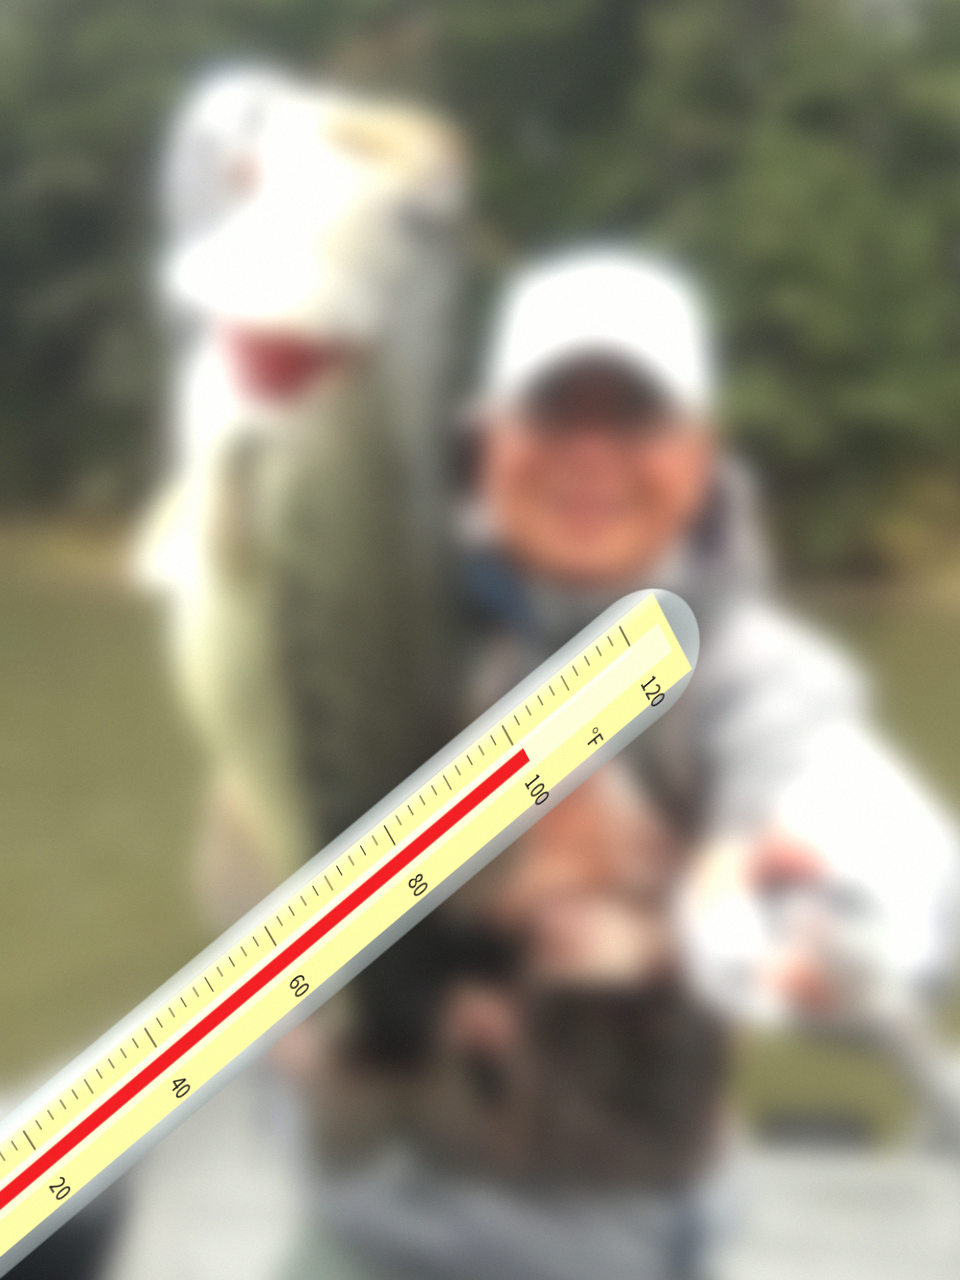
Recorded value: °F 101
